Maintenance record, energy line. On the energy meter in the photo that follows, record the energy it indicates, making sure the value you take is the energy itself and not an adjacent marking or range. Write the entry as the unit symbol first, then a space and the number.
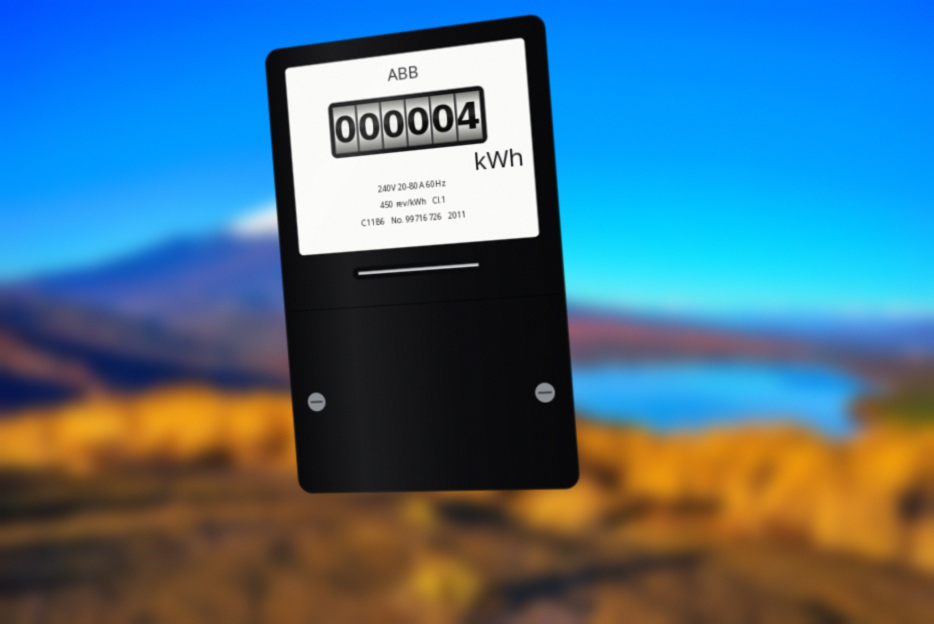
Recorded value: kWh 4
